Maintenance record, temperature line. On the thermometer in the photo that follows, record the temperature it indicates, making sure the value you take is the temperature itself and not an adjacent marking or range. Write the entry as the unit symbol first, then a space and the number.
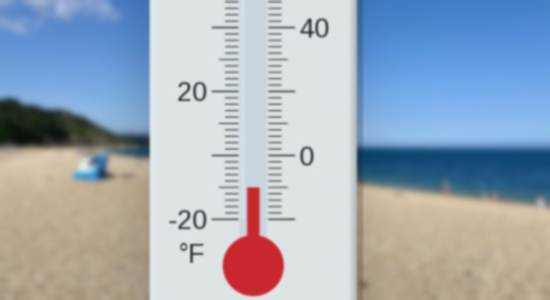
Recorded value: °F -10
